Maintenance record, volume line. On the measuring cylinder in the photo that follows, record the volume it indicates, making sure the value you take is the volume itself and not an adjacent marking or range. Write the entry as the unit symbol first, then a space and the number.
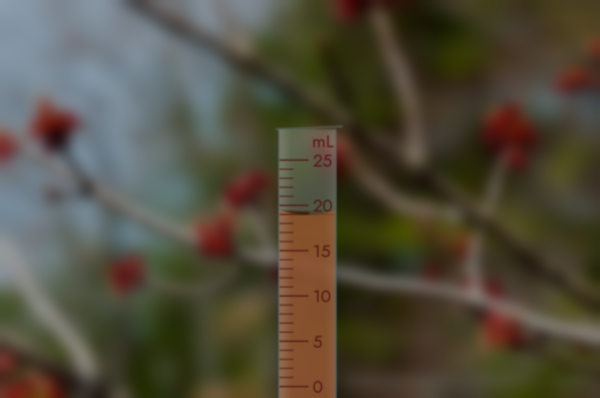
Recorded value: mL 19
